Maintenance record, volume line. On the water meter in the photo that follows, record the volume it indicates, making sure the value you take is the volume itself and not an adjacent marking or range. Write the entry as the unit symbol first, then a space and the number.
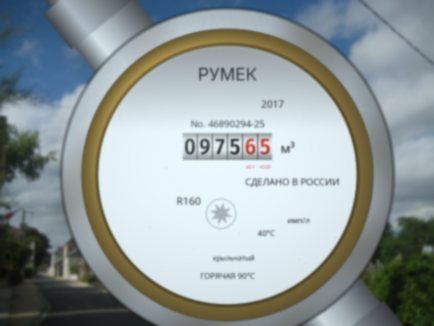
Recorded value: m³ 975.65
